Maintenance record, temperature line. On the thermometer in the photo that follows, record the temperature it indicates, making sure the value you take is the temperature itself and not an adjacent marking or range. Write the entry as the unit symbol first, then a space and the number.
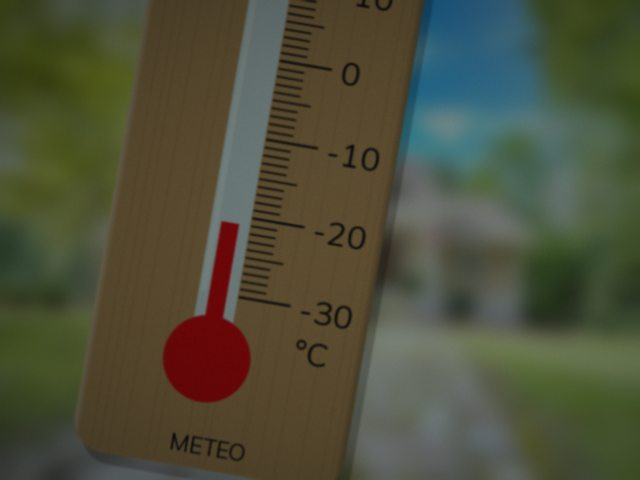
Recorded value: °C -21
